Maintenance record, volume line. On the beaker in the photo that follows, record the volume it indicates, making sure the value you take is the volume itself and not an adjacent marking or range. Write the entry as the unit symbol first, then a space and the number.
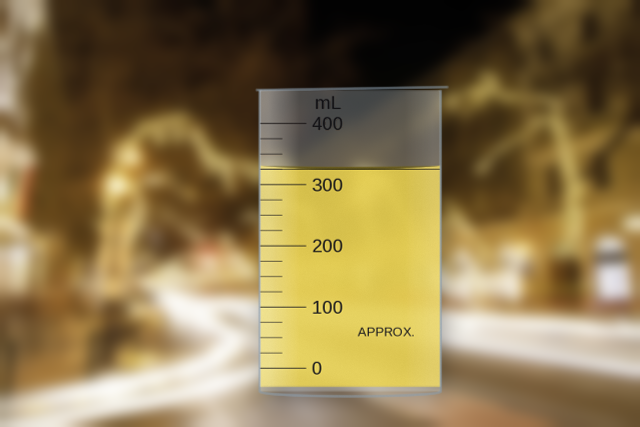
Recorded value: mL 325
